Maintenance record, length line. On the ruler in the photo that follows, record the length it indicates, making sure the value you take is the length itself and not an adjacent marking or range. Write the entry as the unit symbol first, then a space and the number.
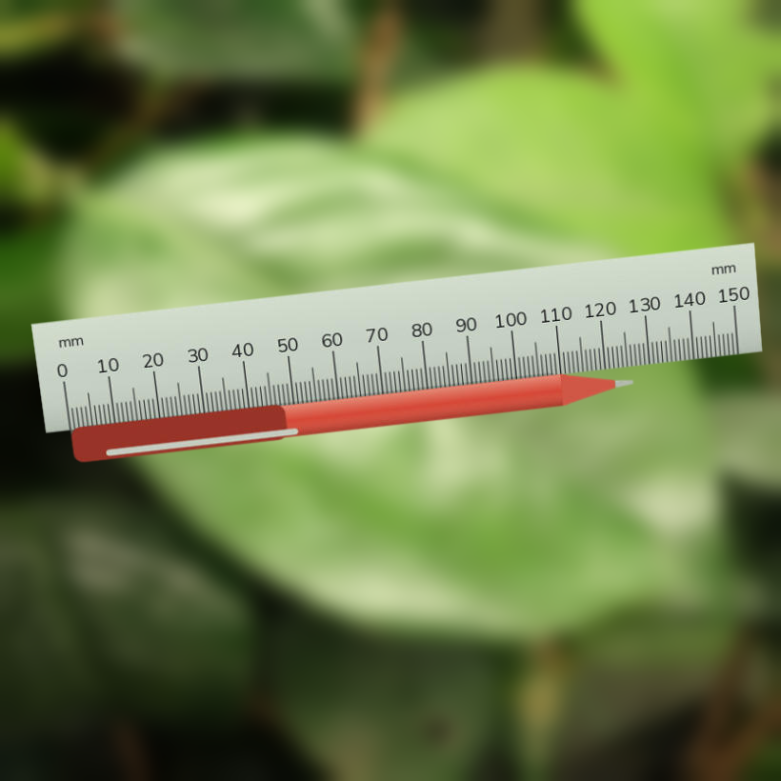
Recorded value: mm 126
